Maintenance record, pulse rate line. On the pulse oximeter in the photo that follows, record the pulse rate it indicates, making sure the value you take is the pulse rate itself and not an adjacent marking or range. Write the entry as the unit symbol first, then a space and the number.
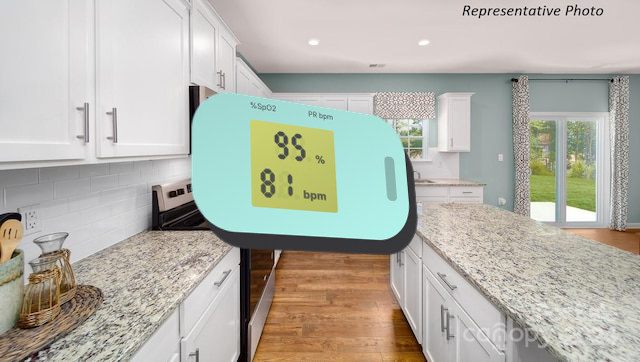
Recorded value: bpm 81
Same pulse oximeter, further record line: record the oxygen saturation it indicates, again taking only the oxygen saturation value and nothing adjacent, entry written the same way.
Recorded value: % 95
